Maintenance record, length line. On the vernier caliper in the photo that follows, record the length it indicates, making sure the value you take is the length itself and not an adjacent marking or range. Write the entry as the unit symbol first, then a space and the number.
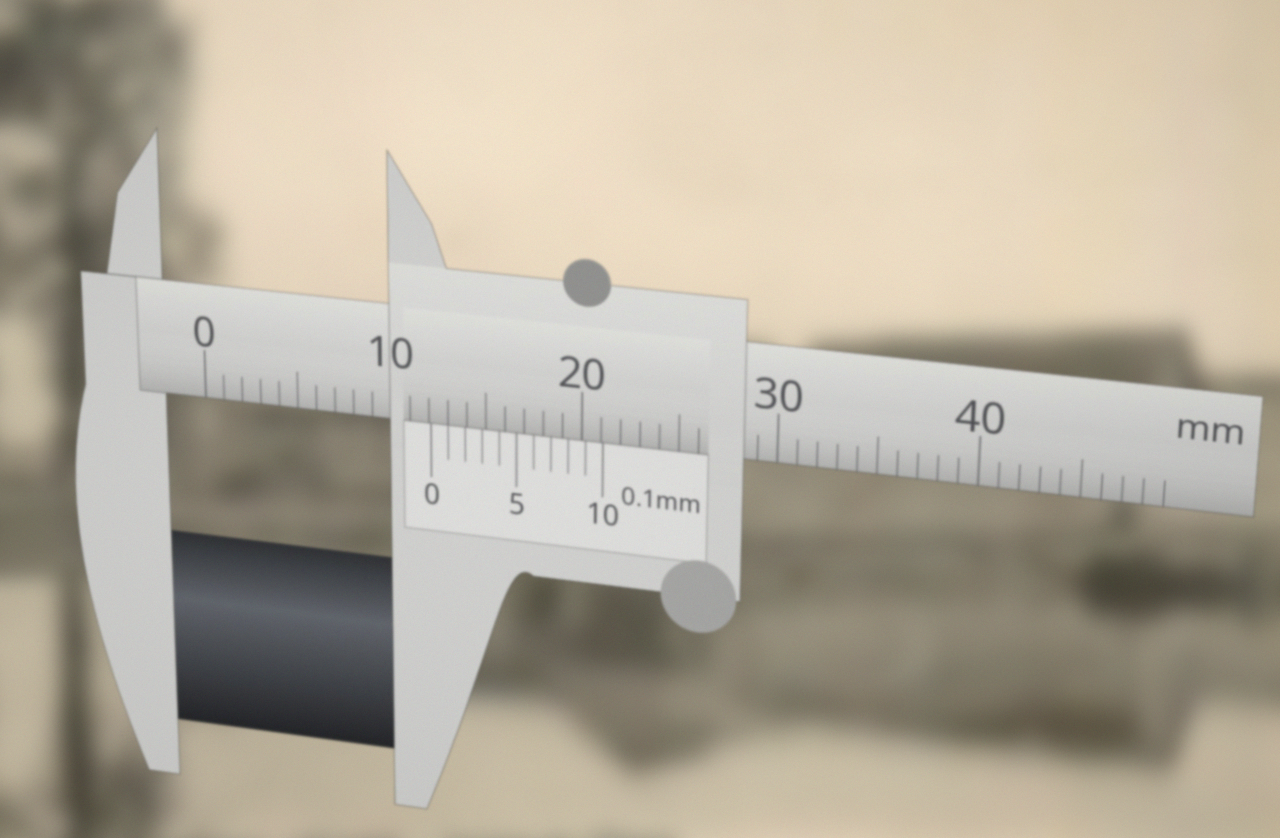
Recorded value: mm 12.1
